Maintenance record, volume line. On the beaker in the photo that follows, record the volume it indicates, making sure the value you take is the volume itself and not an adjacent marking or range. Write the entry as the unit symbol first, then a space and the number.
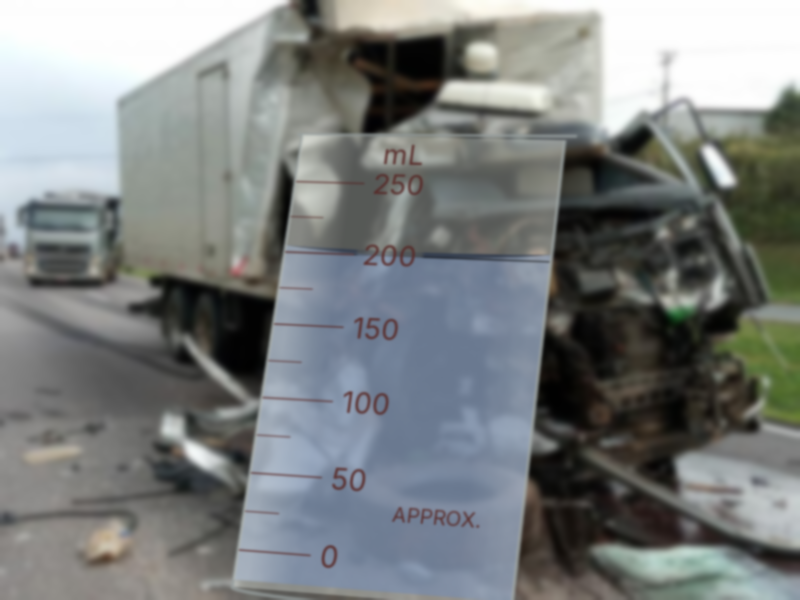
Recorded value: mL 200
